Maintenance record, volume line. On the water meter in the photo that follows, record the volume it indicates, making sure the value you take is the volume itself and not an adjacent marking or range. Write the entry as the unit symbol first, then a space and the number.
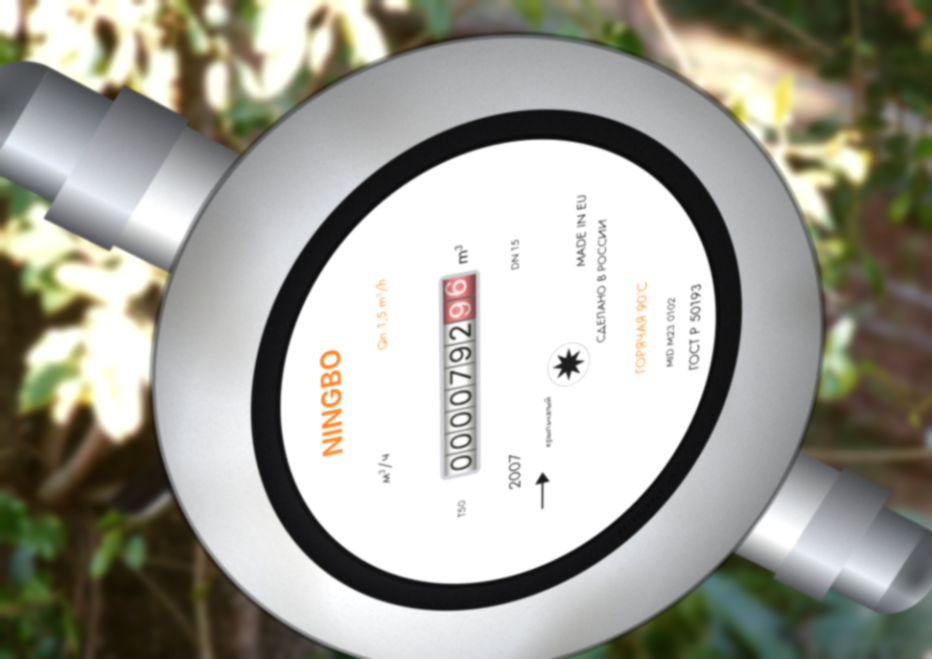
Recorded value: m³ 792.96
